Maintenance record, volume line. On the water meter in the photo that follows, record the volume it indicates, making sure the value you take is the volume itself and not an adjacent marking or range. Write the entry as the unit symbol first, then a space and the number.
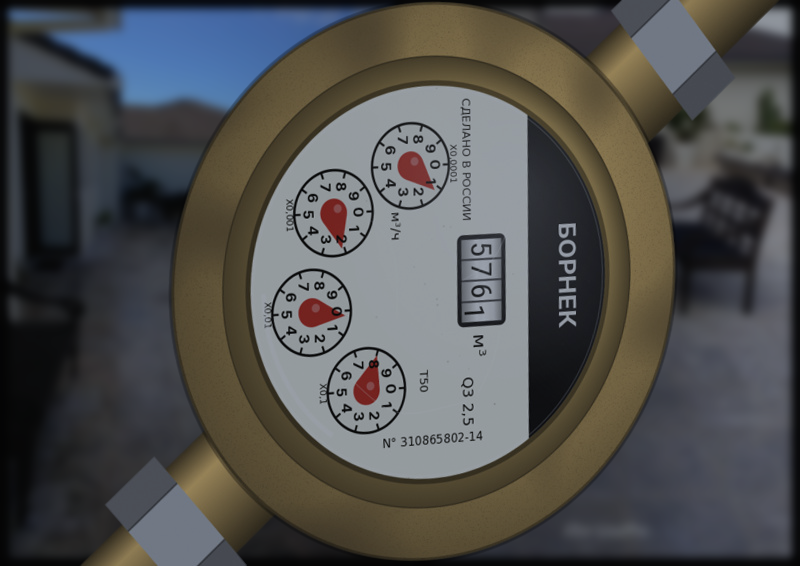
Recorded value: m³ 5760.8021
